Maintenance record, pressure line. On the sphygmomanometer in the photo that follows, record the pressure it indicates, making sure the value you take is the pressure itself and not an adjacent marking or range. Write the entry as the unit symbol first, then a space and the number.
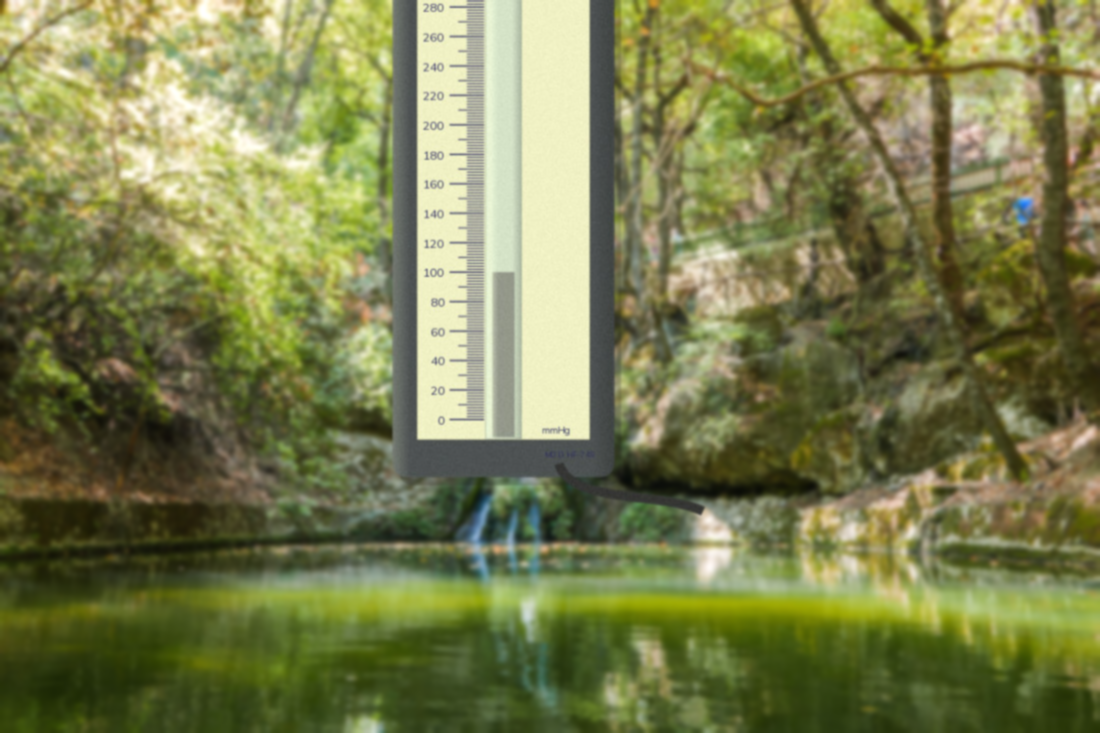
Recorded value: mmHg 100
